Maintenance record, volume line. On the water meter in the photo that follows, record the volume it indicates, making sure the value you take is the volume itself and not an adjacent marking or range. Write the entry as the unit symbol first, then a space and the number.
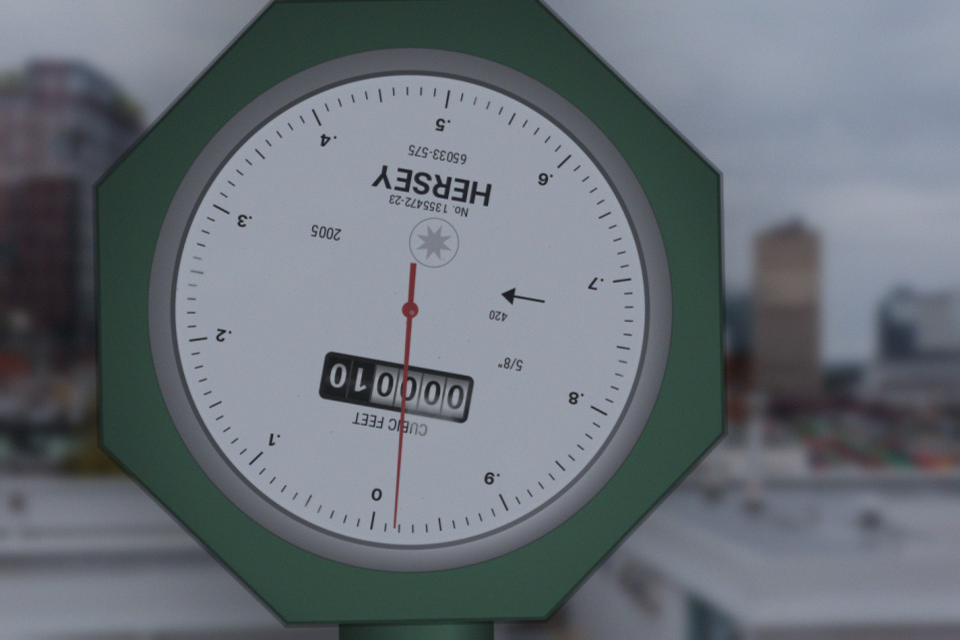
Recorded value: ft³ 9.98
